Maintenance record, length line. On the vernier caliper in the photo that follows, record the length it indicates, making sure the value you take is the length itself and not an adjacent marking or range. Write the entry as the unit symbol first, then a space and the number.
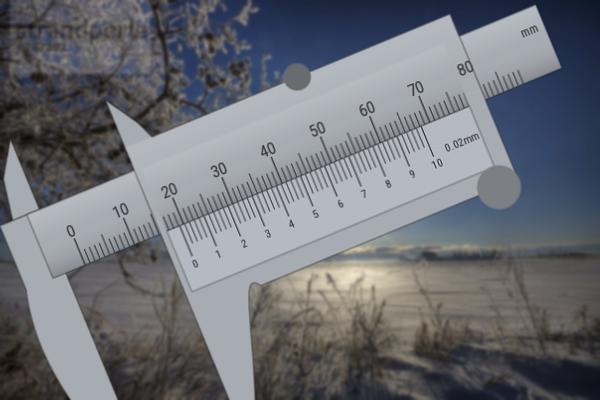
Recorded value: mm 19.2
